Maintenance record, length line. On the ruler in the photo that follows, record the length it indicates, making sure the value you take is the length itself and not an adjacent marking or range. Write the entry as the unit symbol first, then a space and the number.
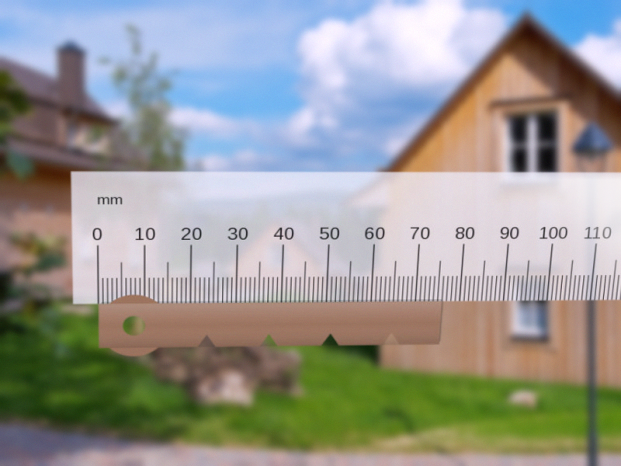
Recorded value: mm 76
